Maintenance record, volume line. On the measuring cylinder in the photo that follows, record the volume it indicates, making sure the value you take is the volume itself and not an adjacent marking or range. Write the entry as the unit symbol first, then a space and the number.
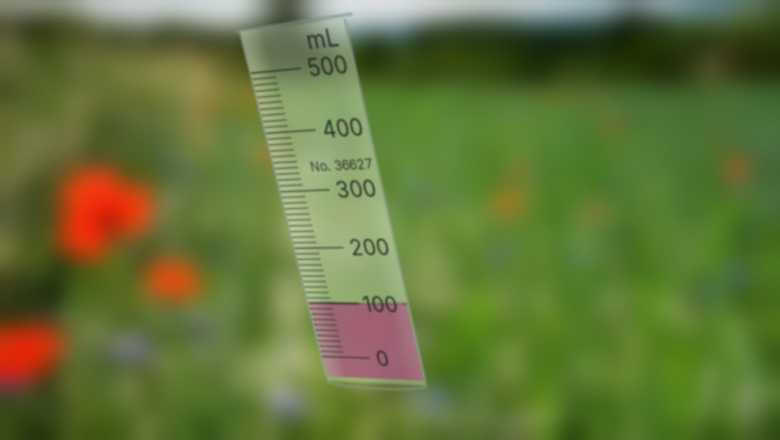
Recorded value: mL 100
